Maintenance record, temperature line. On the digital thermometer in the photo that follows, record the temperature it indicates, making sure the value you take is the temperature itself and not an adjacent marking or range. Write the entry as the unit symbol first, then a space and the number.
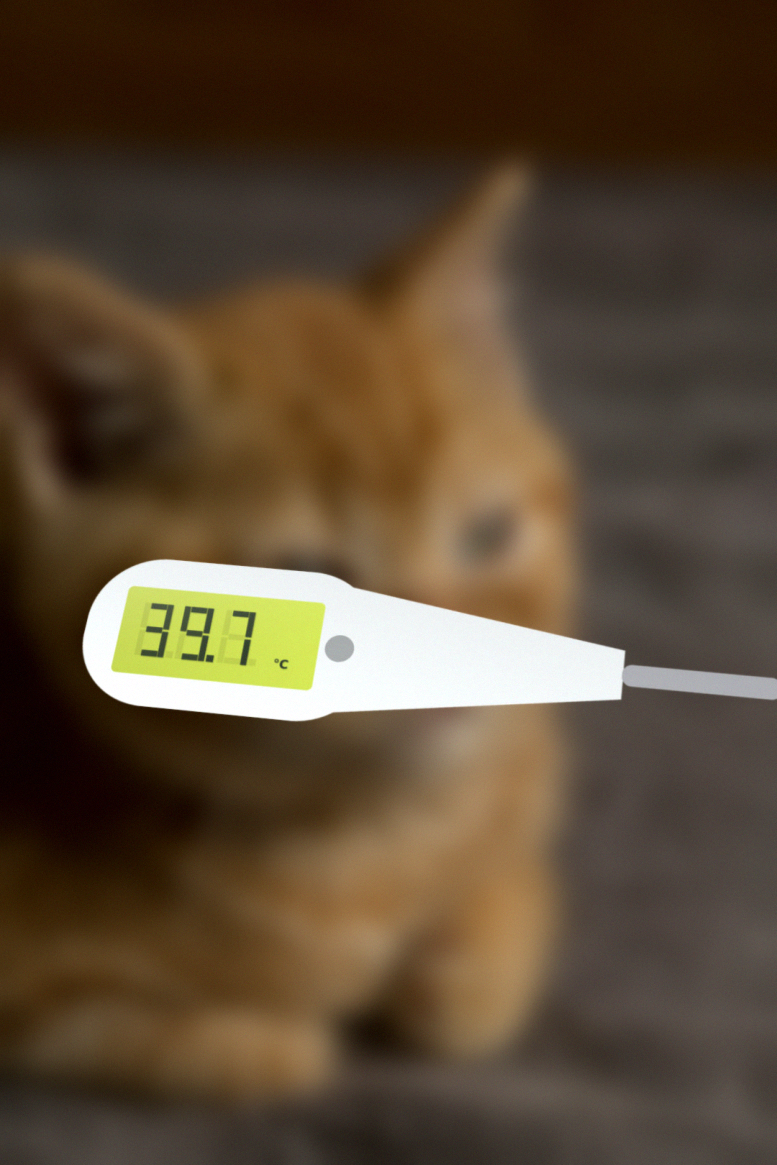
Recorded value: °C 39.7
